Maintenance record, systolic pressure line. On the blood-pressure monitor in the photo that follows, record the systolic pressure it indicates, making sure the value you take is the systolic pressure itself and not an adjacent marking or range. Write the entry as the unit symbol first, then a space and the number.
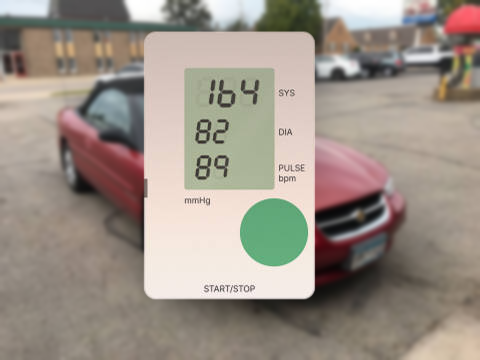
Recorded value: mmHg 164
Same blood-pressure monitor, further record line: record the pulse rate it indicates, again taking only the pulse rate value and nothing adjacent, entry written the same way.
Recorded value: bpm 89
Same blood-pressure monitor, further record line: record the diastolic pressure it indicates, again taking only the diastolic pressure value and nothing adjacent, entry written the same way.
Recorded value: mmHg 82
